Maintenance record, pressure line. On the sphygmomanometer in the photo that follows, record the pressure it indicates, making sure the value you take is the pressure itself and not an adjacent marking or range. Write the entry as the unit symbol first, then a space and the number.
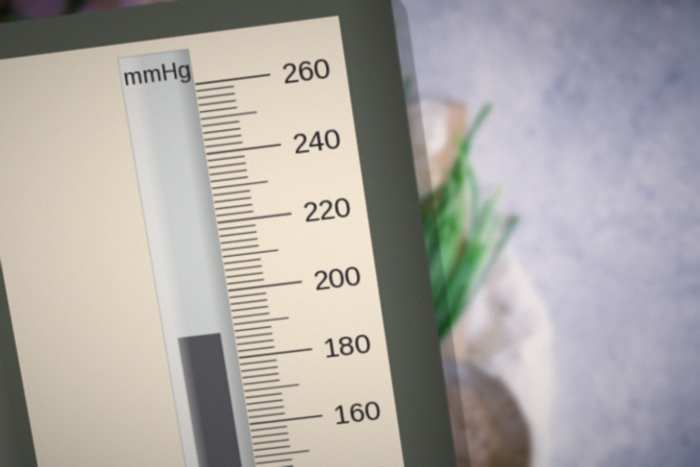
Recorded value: mmHg 188
